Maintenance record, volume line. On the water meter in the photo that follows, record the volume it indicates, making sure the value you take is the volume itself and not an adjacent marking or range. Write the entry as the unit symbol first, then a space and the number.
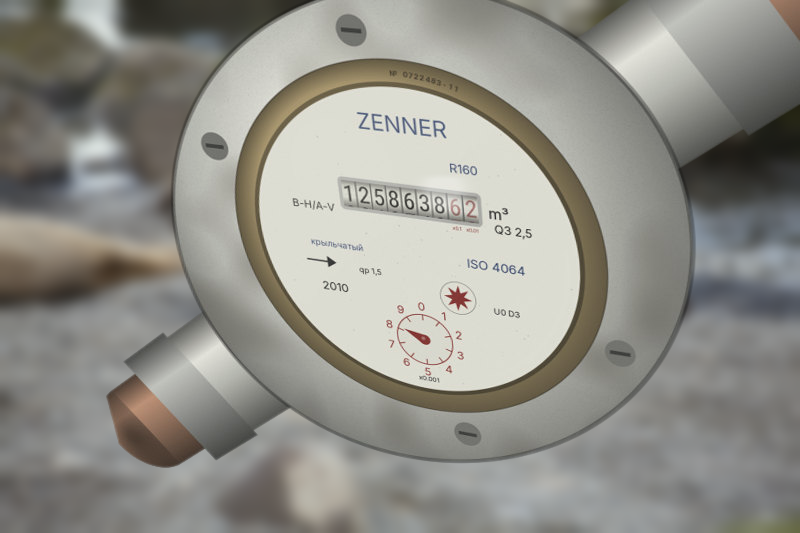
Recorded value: m³ 1258638.628
